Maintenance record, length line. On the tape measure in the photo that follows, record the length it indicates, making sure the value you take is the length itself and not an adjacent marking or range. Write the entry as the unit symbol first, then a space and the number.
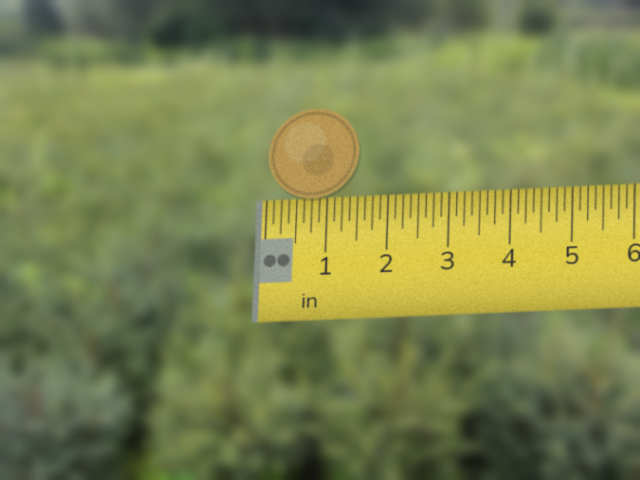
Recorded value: in 1.5
